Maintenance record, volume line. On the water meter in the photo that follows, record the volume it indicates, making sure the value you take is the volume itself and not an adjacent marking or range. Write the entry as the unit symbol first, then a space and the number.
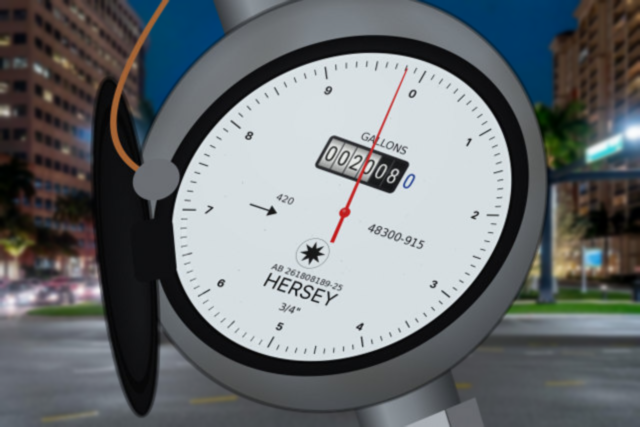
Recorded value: gal 20079.8
